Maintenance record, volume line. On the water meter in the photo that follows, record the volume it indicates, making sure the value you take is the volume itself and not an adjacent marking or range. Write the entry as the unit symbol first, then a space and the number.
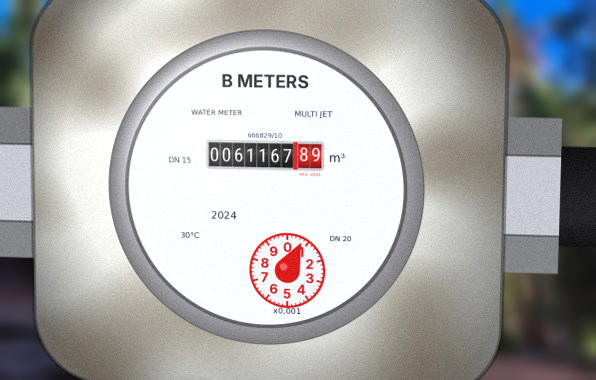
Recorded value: m³ 61167.890
